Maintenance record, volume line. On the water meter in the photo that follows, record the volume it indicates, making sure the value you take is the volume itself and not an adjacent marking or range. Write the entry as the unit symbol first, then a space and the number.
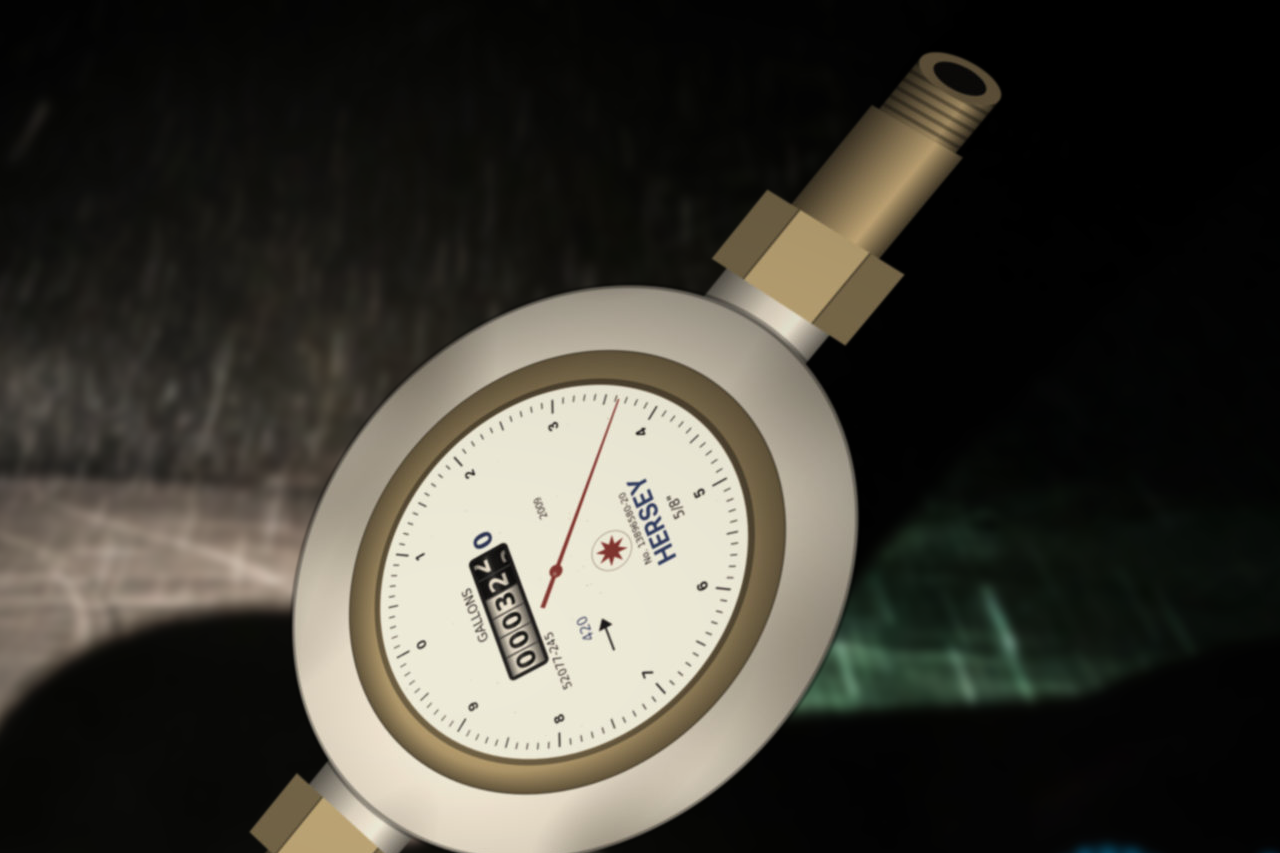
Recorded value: gal 3223.6
